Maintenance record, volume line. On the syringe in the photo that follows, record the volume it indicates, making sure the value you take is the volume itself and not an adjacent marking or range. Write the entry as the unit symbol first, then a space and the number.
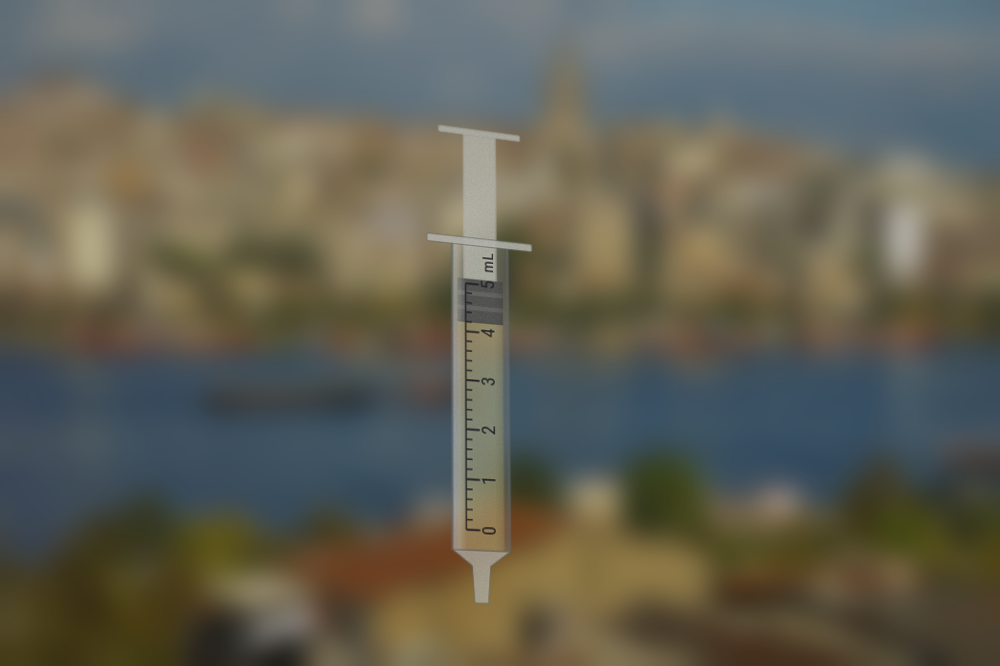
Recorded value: mL 4.2
